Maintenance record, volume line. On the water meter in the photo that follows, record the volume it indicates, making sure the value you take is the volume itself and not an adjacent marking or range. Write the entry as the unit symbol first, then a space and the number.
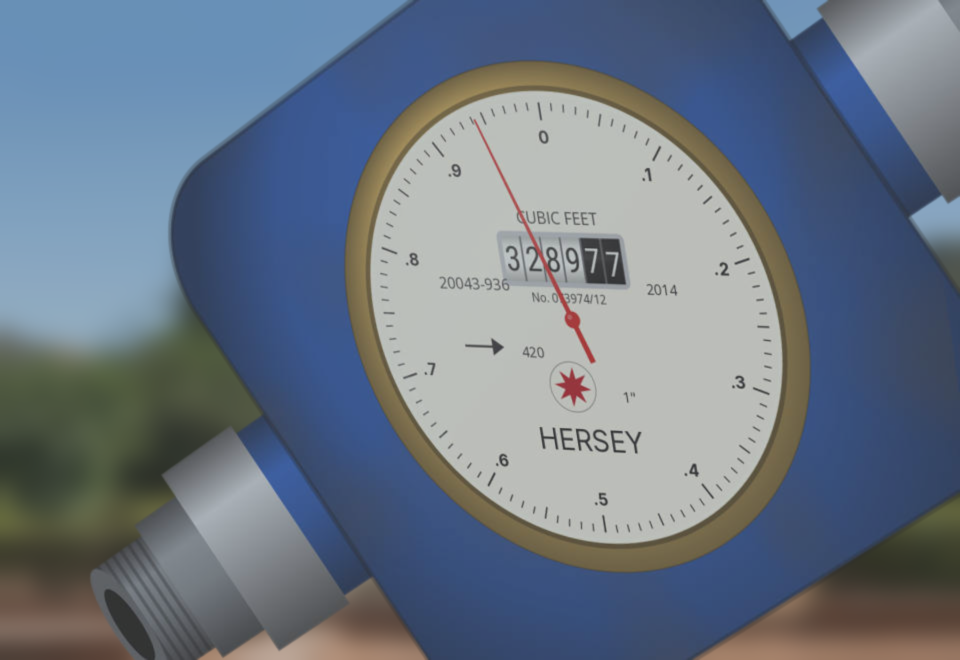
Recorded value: ft³ 328976.94
